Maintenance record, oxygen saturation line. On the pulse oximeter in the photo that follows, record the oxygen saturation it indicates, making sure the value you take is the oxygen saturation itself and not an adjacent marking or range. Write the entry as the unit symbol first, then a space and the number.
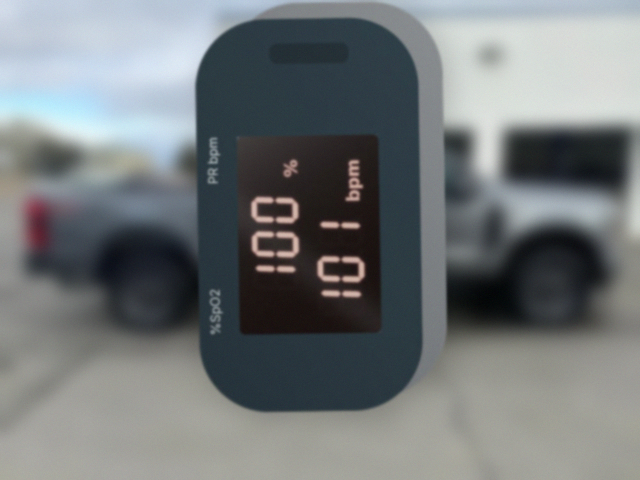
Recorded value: % 100
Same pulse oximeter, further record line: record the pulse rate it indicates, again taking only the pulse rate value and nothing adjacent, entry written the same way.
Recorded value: bpm 101
